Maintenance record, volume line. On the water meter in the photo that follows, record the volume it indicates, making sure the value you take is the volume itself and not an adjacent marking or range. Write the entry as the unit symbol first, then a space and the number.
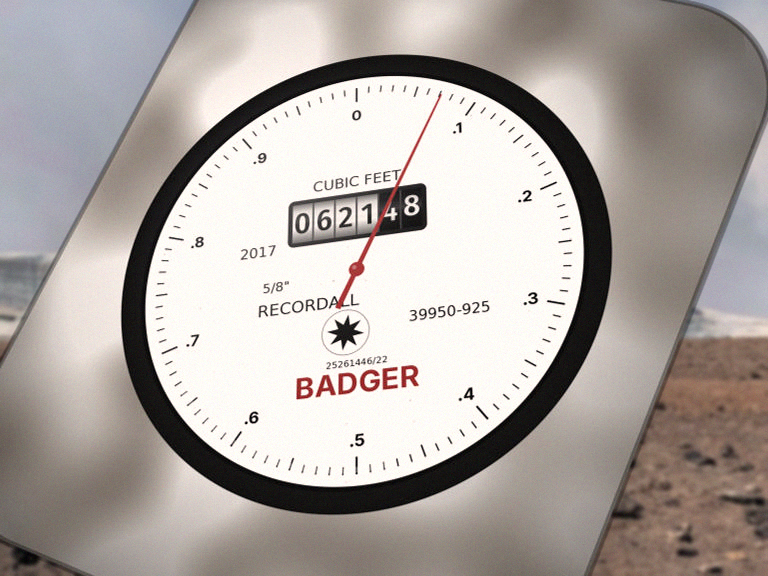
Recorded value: ft³ 62148.07
